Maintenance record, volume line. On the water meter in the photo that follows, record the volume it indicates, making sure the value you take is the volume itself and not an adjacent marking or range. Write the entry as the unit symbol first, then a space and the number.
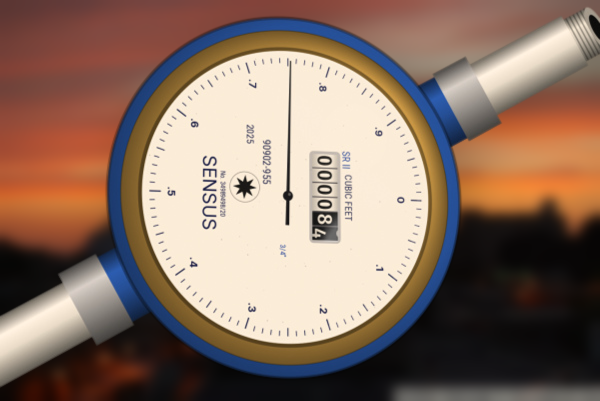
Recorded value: ft³ 83.75
